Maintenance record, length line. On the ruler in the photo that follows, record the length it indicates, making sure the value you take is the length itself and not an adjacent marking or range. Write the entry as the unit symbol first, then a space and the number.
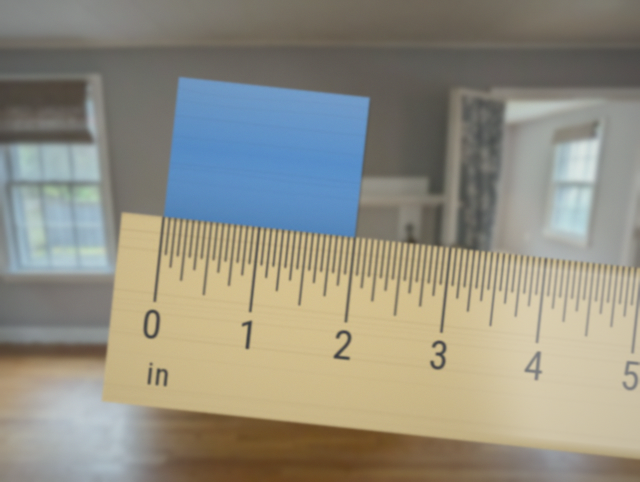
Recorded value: in 2
